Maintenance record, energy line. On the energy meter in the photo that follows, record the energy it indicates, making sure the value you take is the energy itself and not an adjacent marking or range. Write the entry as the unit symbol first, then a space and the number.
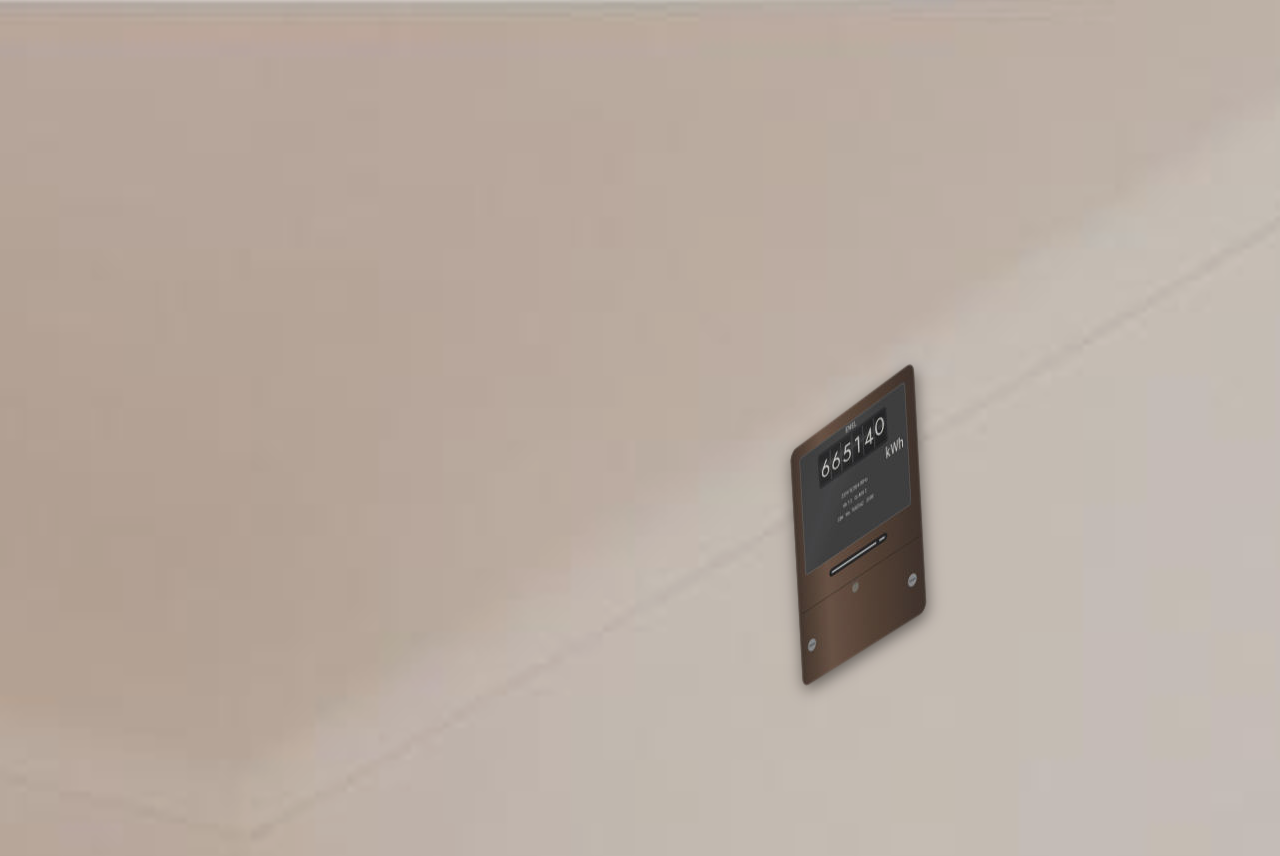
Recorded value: kWh 665140
